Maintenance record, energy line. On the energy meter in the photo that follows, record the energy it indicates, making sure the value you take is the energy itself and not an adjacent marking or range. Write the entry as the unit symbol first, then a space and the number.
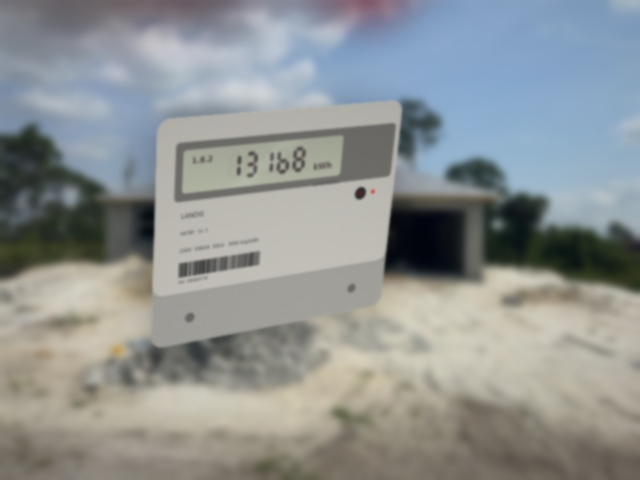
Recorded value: kWh 13168
